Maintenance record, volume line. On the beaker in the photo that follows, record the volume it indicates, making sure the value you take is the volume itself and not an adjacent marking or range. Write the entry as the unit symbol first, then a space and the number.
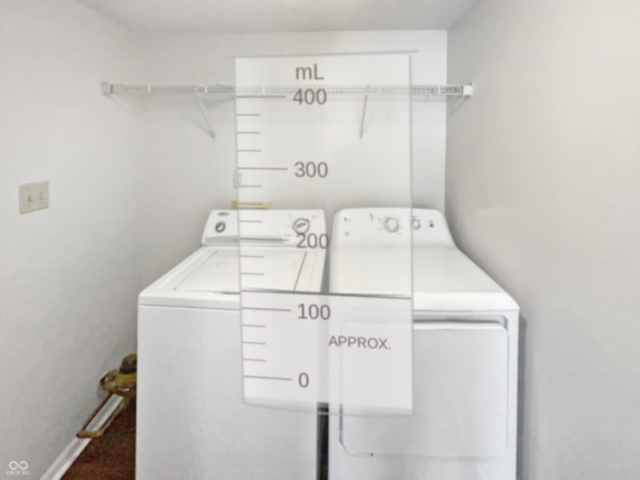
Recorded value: mL 125
